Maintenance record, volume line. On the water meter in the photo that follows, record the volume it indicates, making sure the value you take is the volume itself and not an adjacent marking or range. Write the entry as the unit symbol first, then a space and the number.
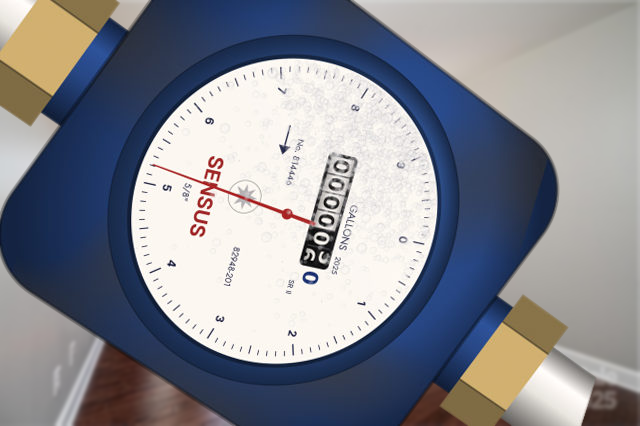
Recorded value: gal 55.2
